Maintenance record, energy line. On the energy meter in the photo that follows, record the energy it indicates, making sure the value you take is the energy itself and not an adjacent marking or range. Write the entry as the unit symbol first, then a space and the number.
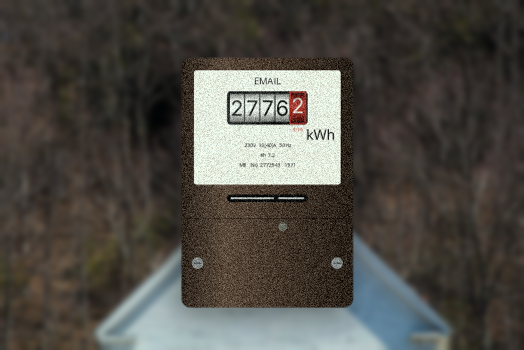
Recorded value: kWh 2776.2
